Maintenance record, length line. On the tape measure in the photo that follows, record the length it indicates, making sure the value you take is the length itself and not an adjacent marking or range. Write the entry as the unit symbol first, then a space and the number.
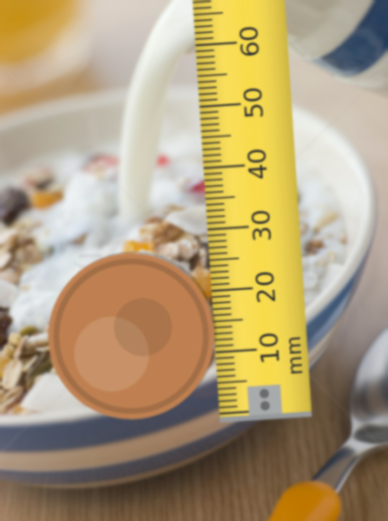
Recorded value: mm 27
